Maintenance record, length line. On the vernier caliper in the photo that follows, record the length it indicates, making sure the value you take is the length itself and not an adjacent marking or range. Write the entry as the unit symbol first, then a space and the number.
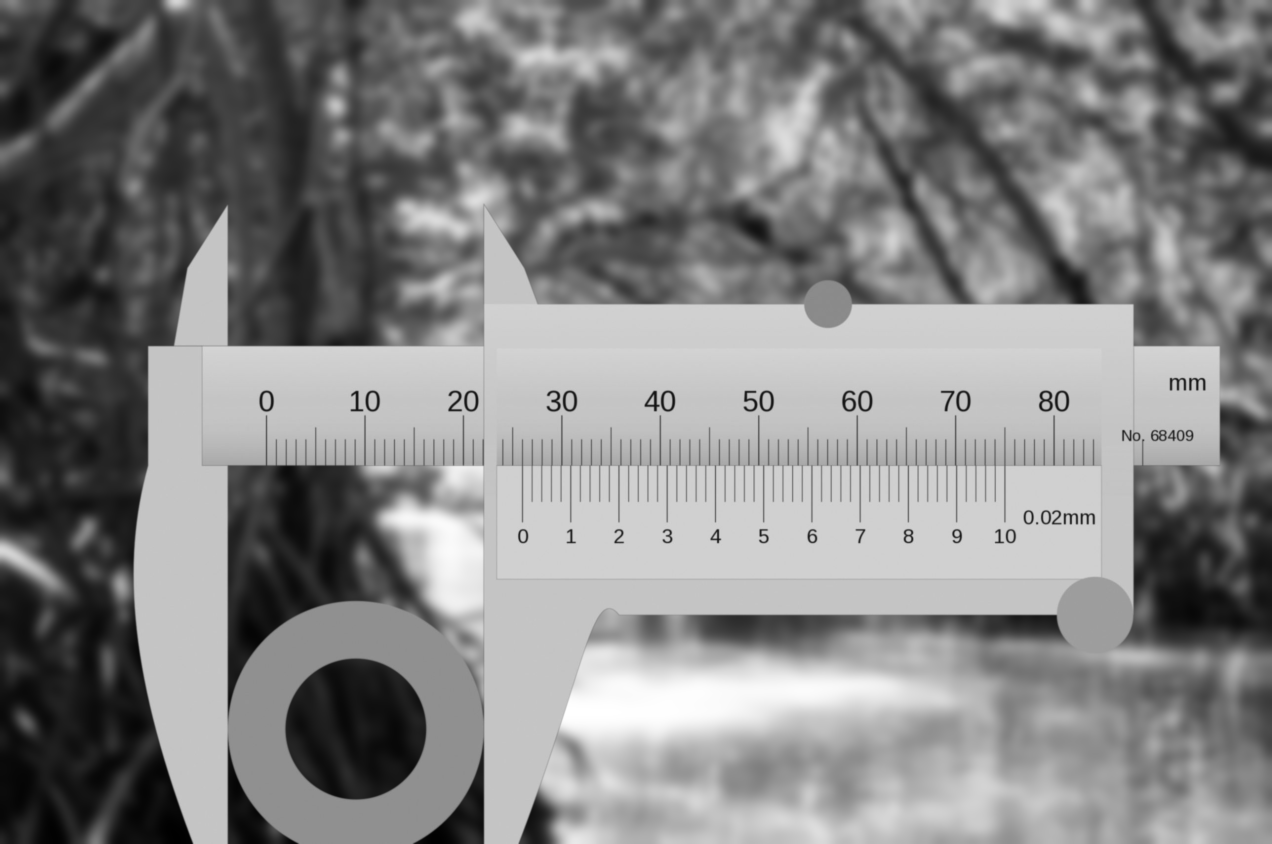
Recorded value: mm 26.0
